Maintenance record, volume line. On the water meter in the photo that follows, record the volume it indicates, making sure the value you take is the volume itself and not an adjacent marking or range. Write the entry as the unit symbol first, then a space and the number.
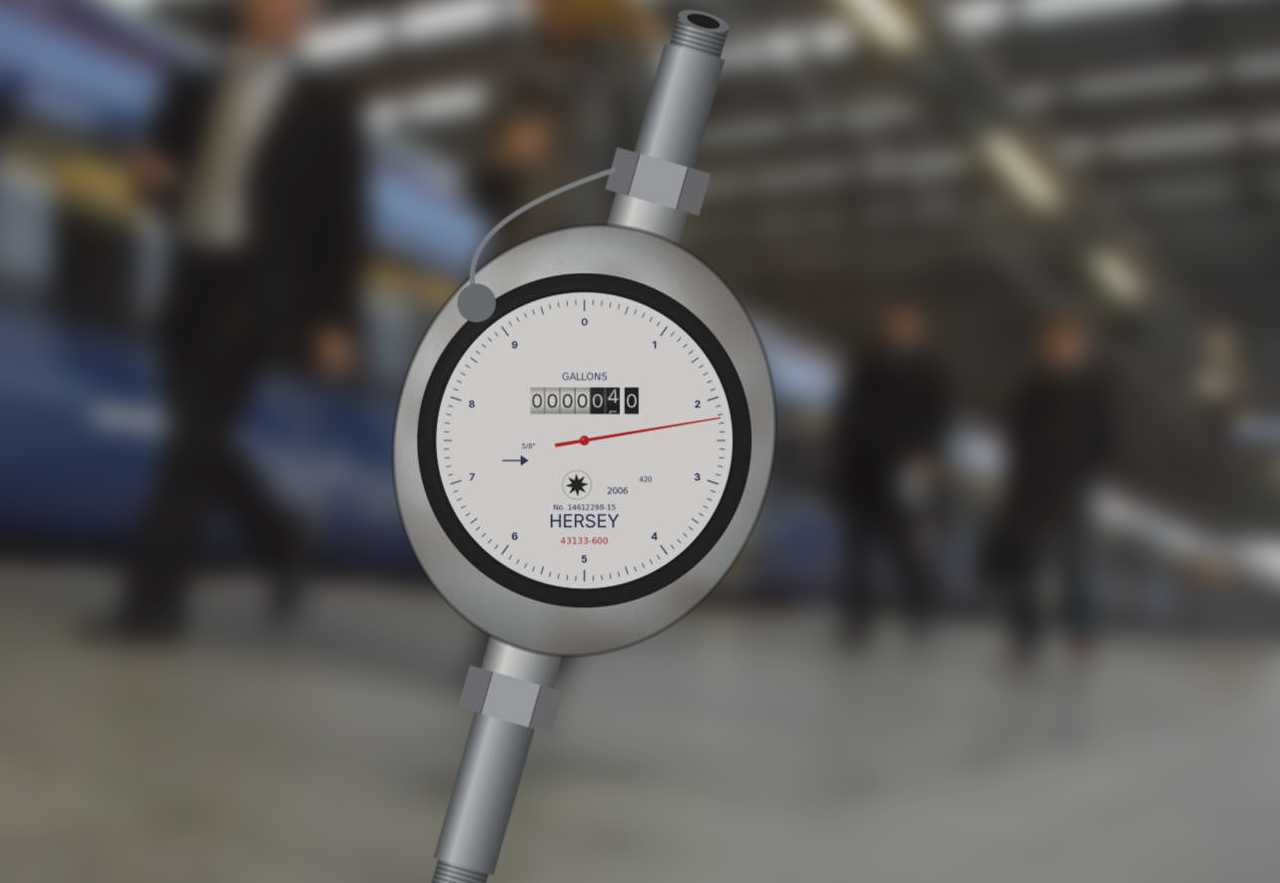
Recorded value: gal 42.2
